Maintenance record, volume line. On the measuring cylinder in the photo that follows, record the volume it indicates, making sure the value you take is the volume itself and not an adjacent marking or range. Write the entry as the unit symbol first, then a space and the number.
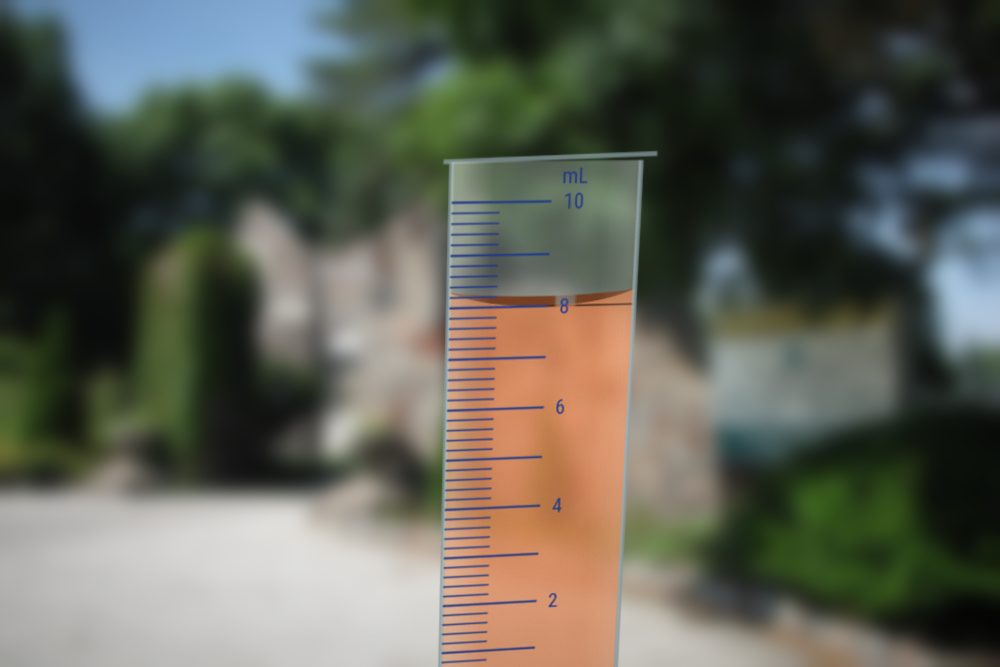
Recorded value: mL 8
